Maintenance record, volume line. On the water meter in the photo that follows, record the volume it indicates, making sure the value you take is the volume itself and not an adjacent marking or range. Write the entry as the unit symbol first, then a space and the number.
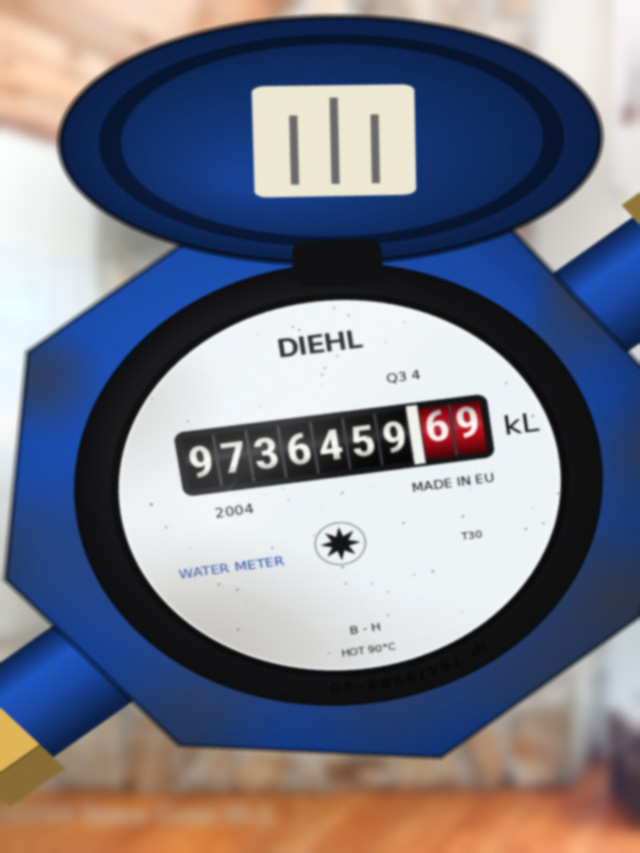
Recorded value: kL 9736459.69
